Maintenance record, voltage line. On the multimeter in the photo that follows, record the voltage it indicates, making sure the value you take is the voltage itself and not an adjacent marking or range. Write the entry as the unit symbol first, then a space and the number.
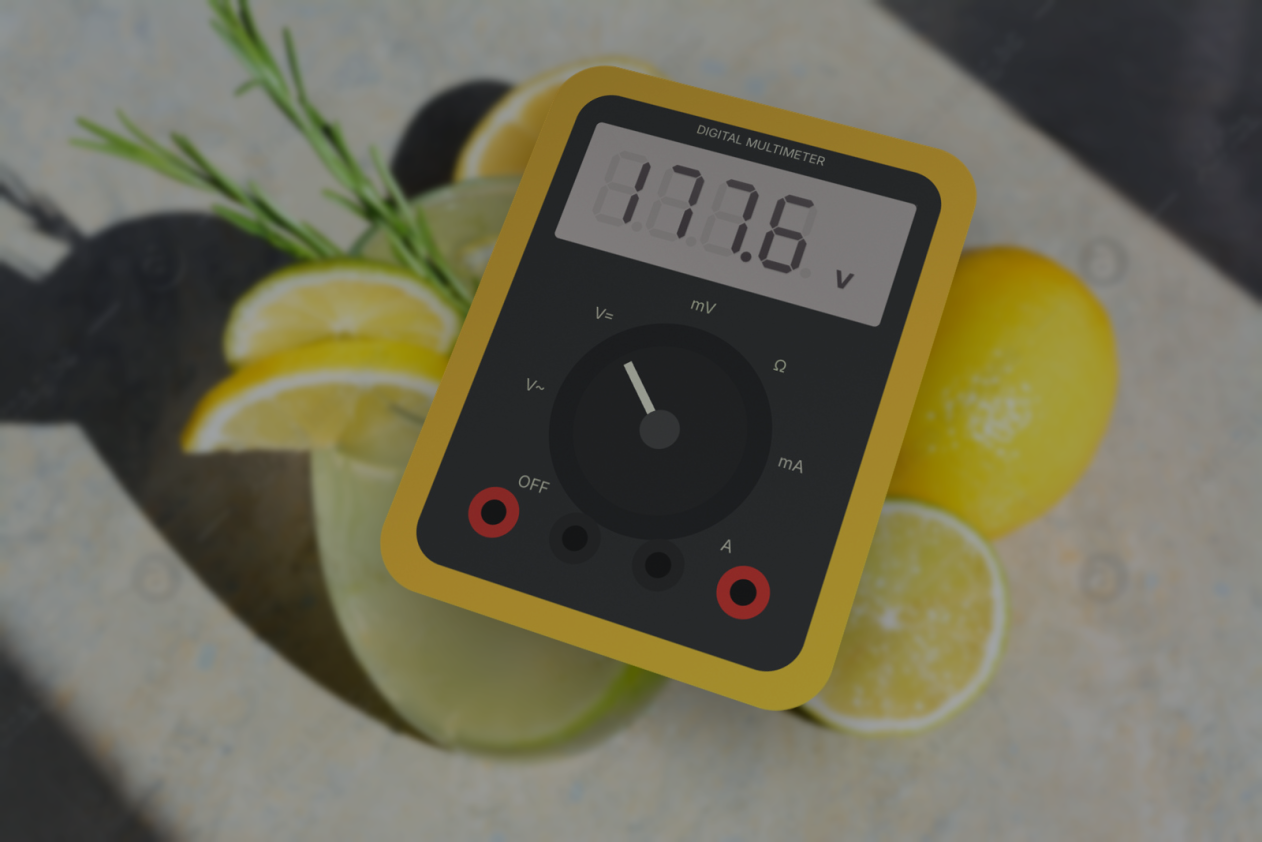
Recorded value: V 177.6
